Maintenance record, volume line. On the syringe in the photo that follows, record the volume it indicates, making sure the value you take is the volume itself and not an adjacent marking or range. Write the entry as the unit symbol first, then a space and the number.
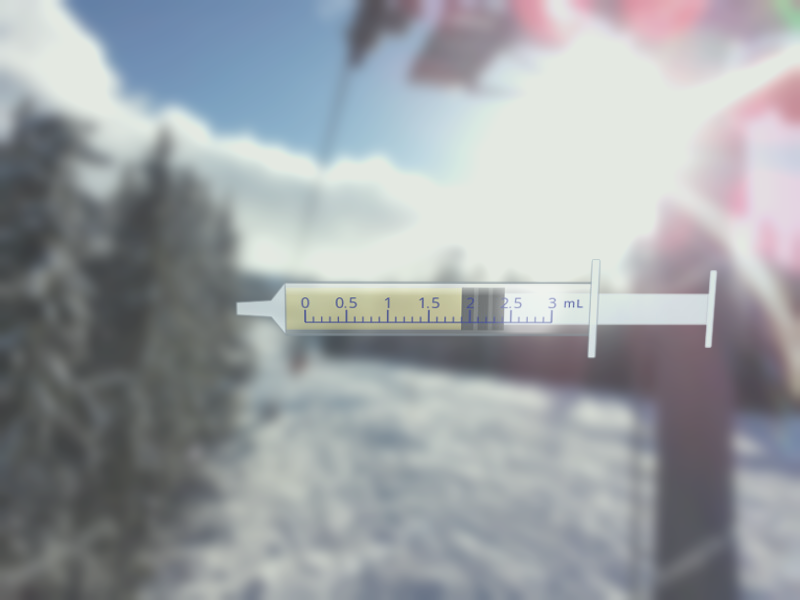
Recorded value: mL 1.9
